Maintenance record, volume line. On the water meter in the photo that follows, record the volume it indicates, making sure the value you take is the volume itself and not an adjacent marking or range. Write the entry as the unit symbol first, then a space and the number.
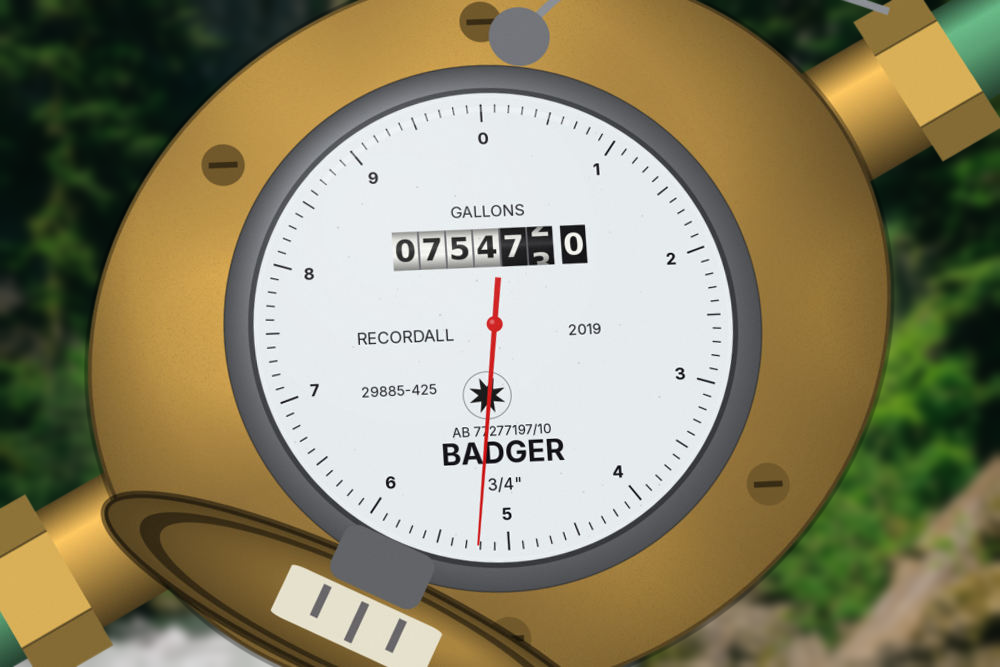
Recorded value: gal 754725.2
